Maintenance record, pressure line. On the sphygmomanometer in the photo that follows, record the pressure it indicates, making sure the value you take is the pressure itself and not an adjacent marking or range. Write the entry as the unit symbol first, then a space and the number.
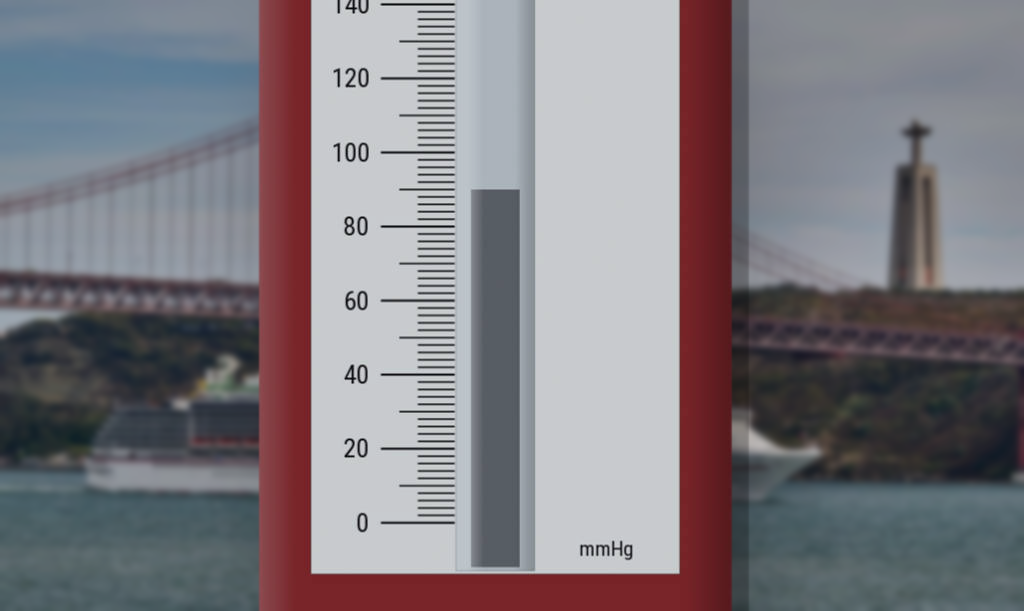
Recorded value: mmHg 90
